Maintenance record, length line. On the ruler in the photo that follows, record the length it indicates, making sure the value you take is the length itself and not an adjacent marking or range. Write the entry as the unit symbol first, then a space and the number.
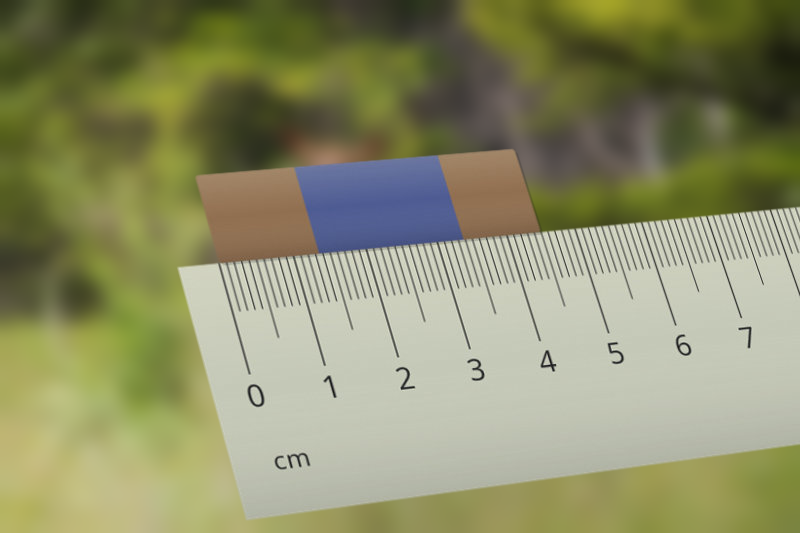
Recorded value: cm 4.5
